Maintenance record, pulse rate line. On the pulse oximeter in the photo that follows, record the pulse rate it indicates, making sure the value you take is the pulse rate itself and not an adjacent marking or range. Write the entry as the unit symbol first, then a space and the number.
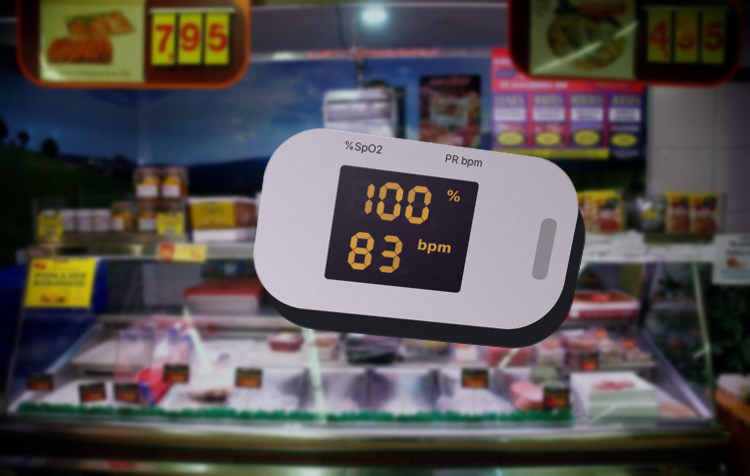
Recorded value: bpm 83
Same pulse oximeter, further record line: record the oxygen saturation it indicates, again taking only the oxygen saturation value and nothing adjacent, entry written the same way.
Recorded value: % 100
